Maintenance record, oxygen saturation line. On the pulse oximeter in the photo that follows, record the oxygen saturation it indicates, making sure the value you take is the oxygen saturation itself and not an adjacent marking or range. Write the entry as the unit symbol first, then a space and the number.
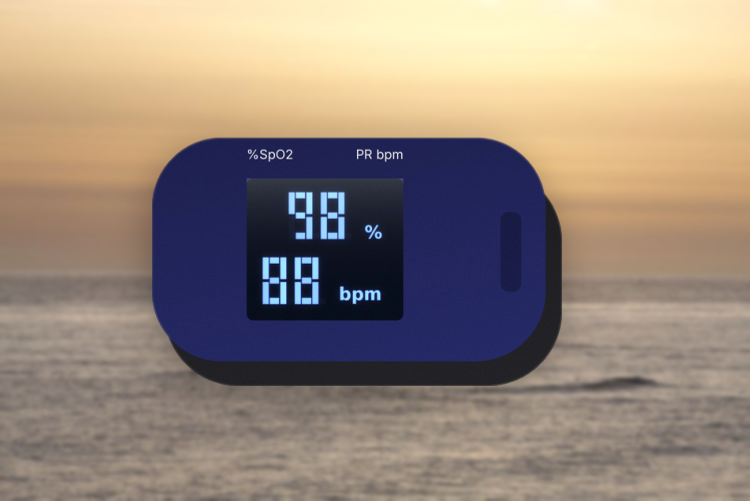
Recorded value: % 98
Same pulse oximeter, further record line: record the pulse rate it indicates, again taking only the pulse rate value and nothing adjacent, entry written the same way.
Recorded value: bpm 88
